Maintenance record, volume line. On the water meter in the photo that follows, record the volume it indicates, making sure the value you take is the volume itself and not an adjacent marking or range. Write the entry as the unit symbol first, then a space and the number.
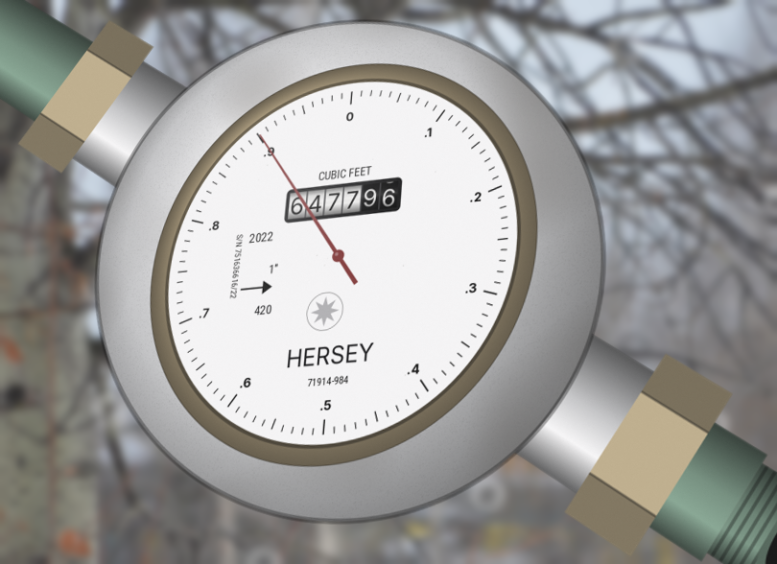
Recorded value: ft³ 647795.90
